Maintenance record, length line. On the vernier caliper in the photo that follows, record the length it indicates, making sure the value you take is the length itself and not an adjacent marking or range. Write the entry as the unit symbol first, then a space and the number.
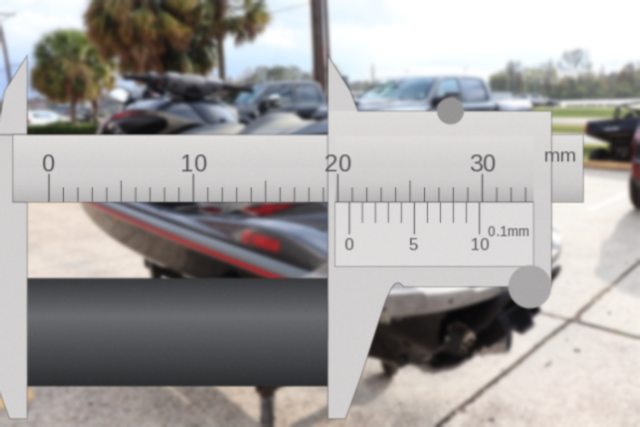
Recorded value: mm 20.8
